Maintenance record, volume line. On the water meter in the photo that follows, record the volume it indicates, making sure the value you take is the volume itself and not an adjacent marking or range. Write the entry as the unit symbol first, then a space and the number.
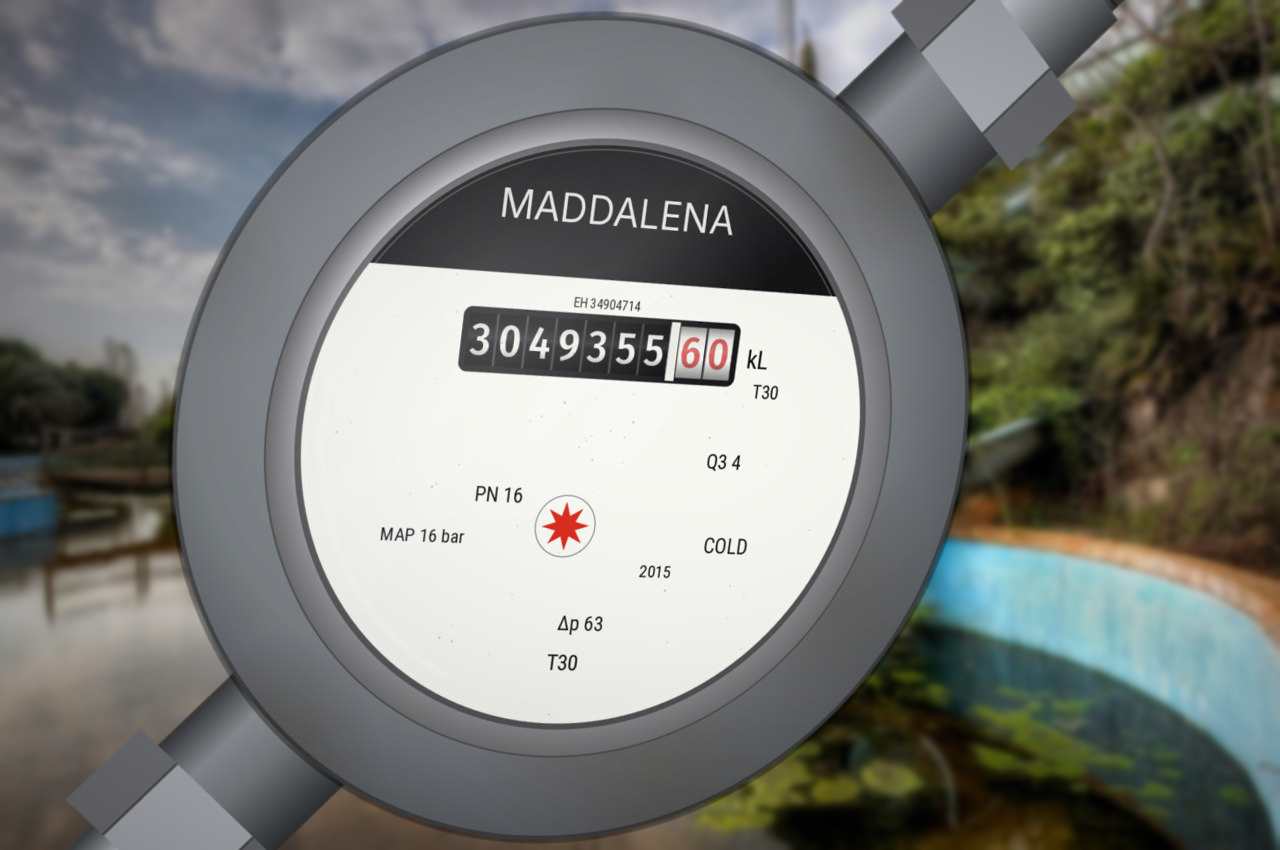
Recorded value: kL 3049355.60
